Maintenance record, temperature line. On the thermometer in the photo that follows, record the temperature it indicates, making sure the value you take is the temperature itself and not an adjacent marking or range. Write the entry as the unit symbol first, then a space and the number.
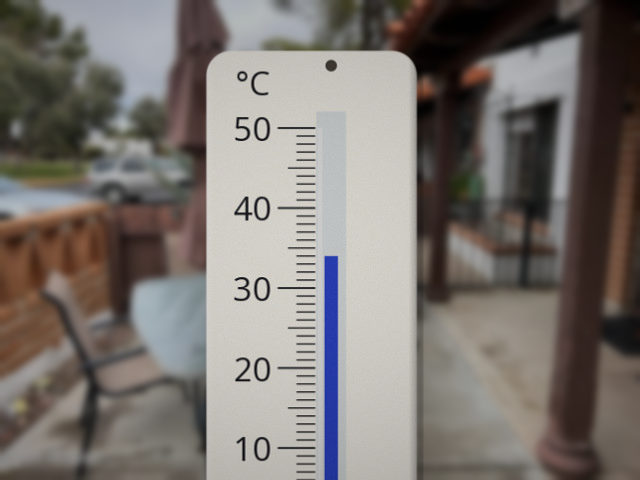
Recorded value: °C 34
